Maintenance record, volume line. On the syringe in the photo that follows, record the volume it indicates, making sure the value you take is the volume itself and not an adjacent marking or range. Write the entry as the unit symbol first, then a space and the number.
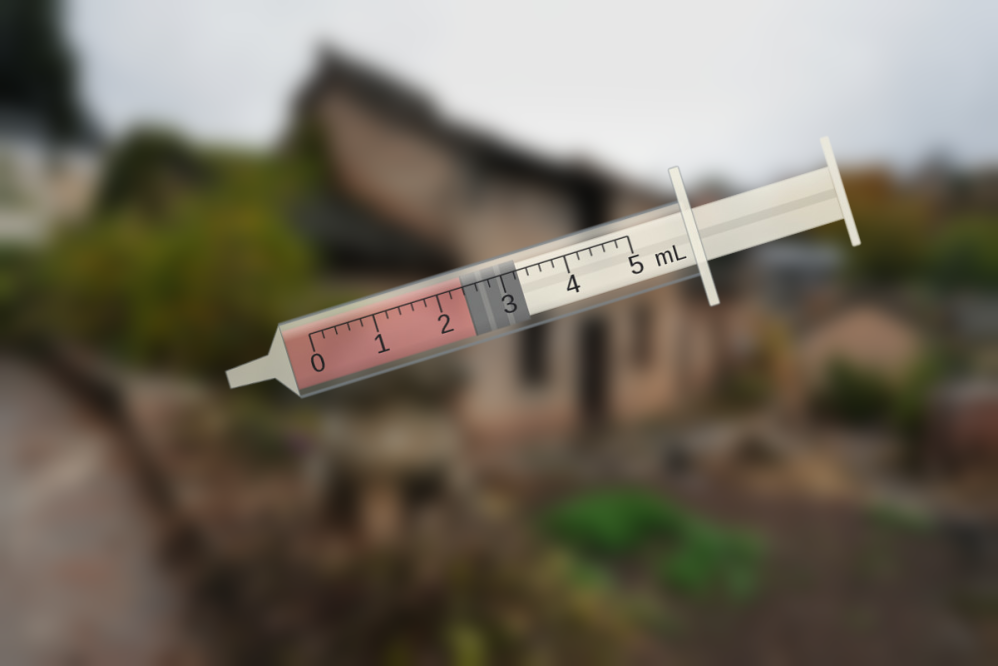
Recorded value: mL 2.4
